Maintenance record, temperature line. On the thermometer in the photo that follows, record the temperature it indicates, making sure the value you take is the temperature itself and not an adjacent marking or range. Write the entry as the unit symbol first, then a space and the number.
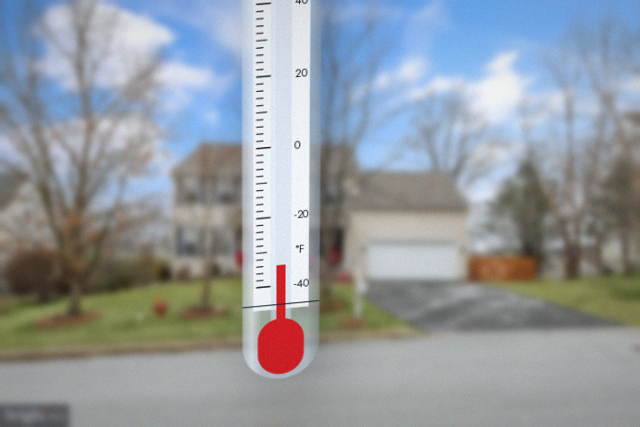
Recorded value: °F -34
